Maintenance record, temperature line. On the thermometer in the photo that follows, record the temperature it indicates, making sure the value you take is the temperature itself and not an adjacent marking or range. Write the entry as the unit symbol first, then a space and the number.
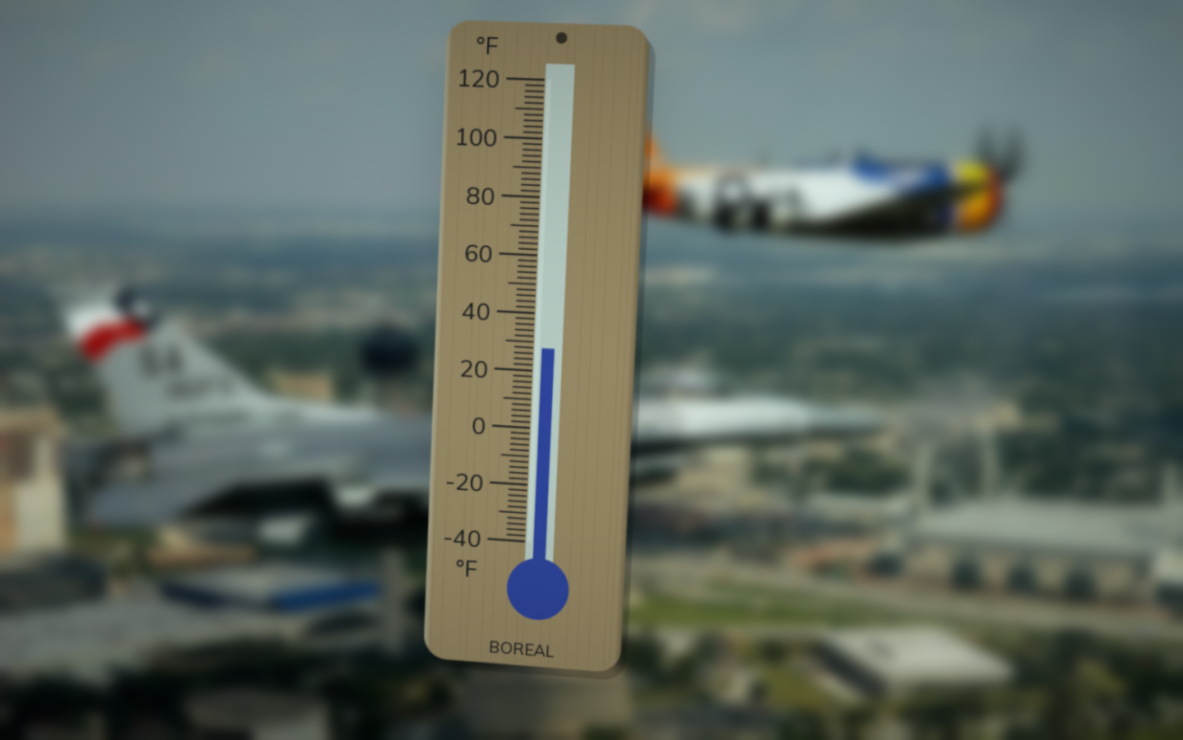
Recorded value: °F 28
